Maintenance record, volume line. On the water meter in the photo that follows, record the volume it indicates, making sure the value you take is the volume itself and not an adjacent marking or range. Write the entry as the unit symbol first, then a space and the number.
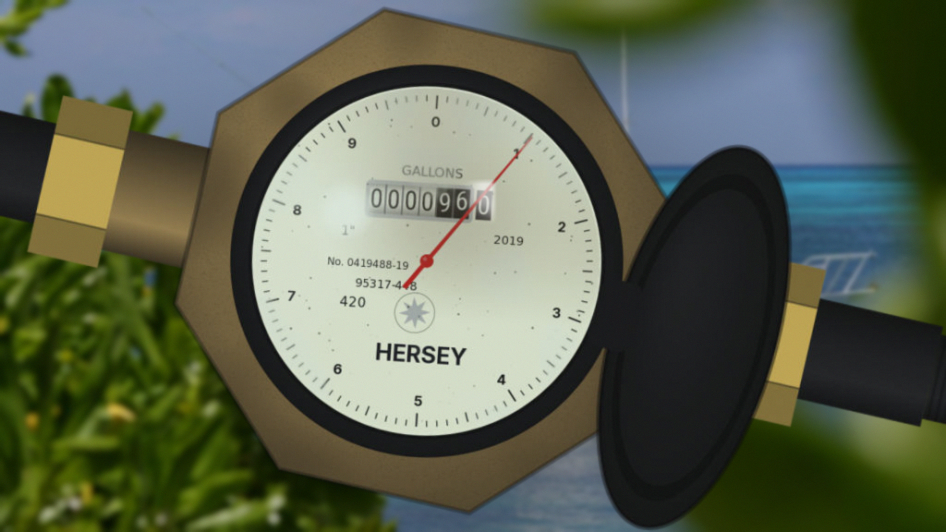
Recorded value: gal 961.0
